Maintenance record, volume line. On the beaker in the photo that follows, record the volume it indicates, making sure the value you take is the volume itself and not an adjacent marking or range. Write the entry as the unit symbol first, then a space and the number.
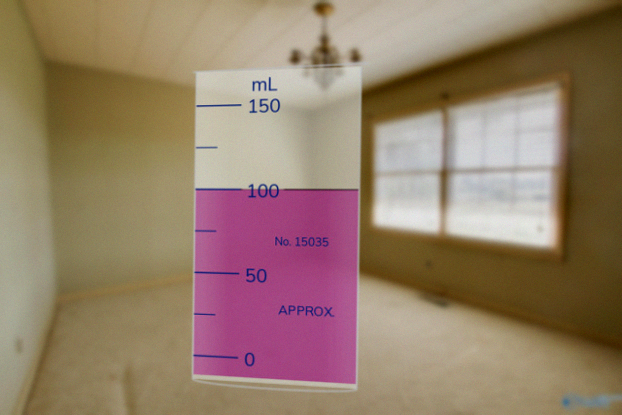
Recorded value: mL 100
